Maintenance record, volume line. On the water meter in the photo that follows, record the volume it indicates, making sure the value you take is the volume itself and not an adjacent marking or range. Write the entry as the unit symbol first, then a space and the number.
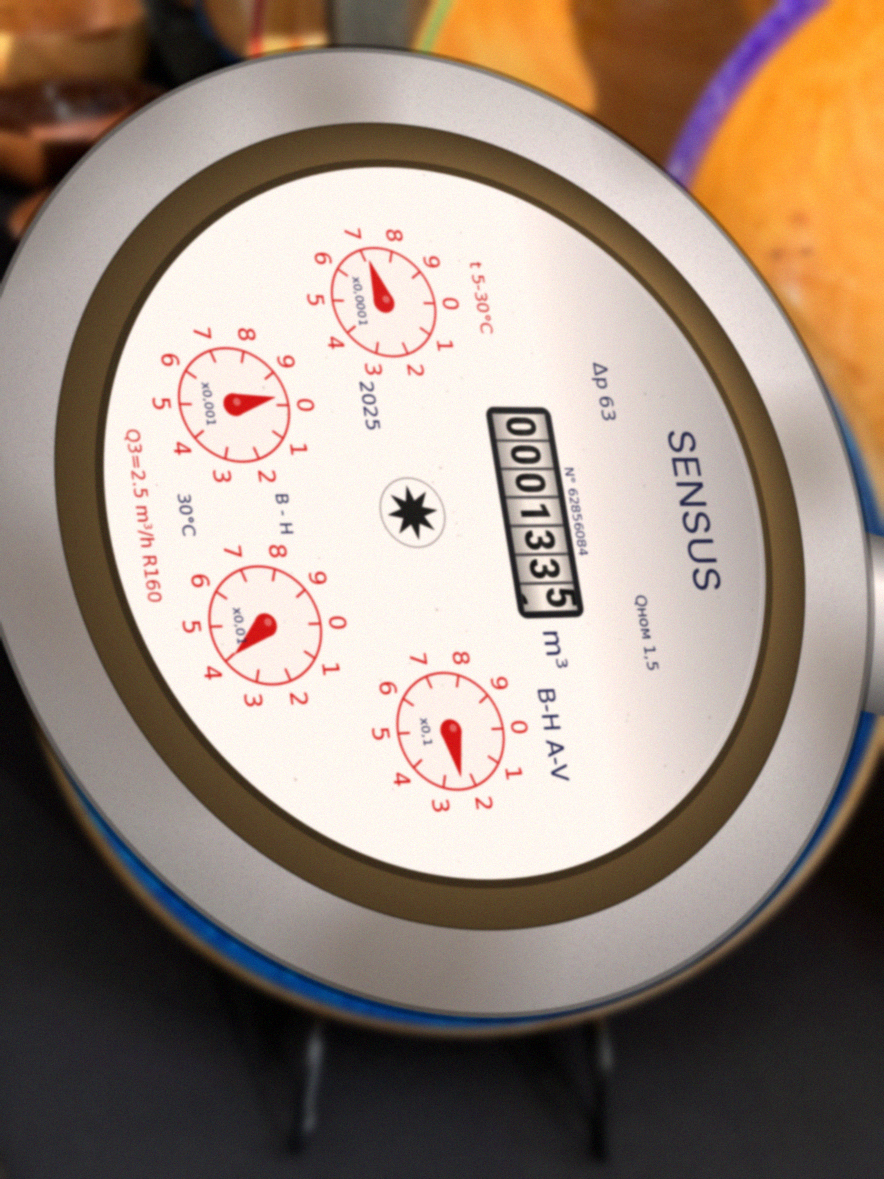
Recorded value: m³ 1335.2397
